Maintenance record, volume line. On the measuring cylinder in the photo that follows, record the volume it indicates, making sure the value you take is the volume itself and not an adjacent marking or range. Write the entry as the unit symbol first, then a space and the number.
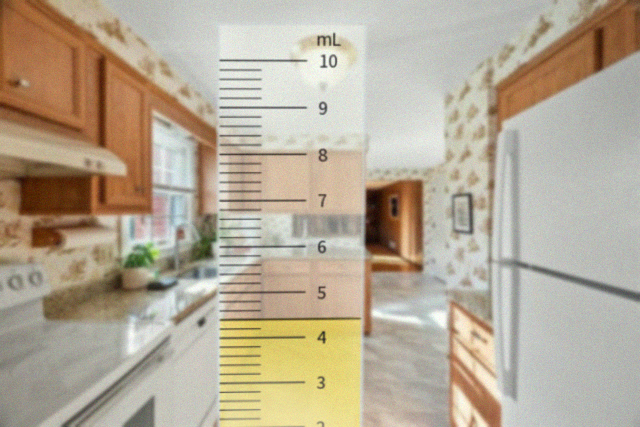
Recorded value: mL 4.4
